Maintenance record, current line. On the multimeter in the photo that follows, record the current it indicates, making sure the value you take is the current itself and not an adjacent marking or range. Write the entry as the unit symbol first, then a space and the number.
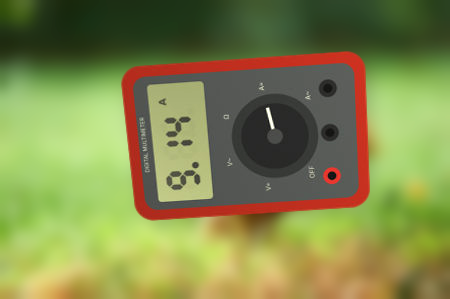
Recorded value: A 9.14
